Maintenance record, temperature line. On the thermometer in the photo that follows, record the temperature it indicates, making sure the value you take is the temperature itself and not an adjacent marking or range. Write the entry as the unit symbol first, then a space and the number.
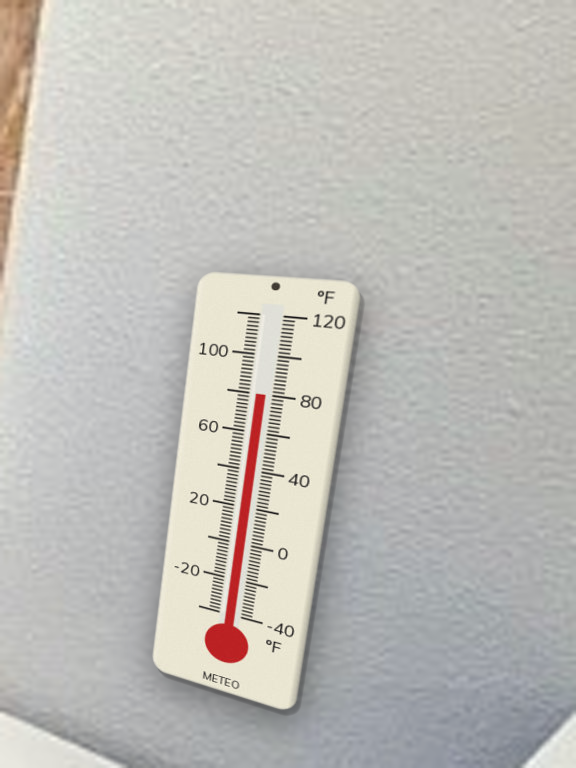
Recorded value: °F 80
